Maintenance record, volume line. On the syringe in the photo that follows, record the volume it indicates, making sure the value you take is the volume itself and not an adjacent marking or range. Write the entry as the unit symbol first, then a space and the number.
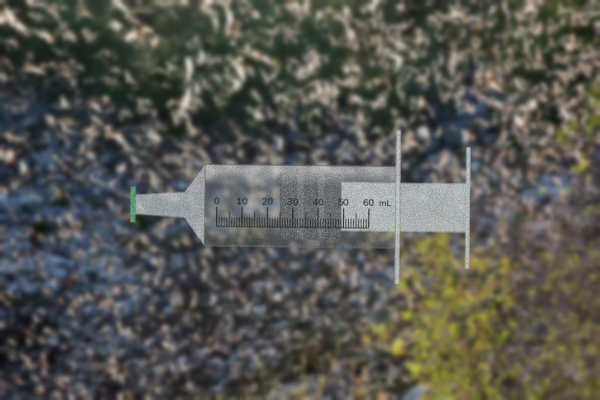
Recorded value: mL 25
